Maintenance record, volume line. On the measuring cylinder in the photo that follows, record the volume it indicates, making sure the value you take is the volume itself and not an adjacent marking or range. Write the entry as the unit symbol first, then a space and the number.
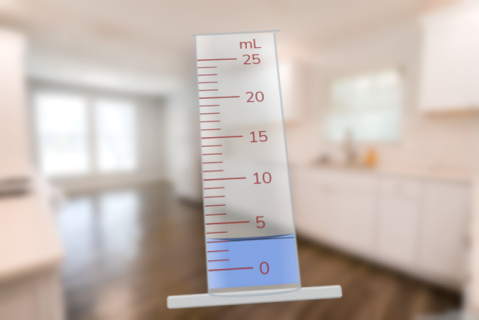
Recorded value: mL 3
